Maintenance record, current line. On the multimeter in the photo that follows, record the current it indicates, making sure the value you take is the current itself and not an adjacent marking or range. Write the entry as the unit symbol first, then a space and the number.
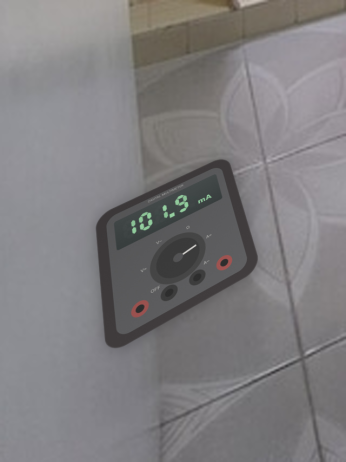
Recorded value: mA 101.9
